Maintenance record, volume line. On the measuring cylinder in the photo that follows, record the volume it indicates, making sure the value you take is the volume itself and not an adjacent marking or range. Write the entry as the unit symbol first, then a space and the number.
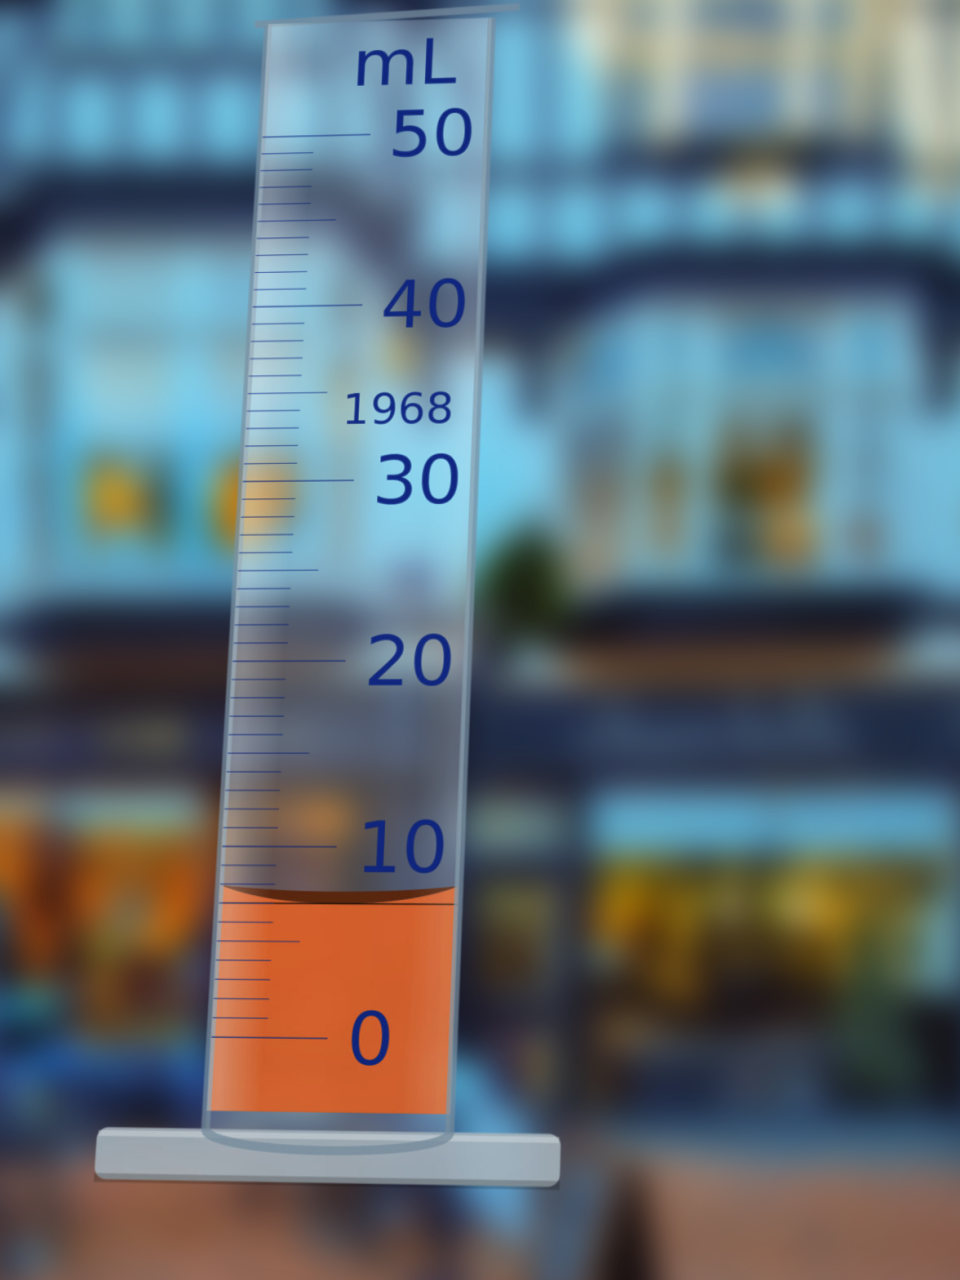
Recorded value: mL 7
